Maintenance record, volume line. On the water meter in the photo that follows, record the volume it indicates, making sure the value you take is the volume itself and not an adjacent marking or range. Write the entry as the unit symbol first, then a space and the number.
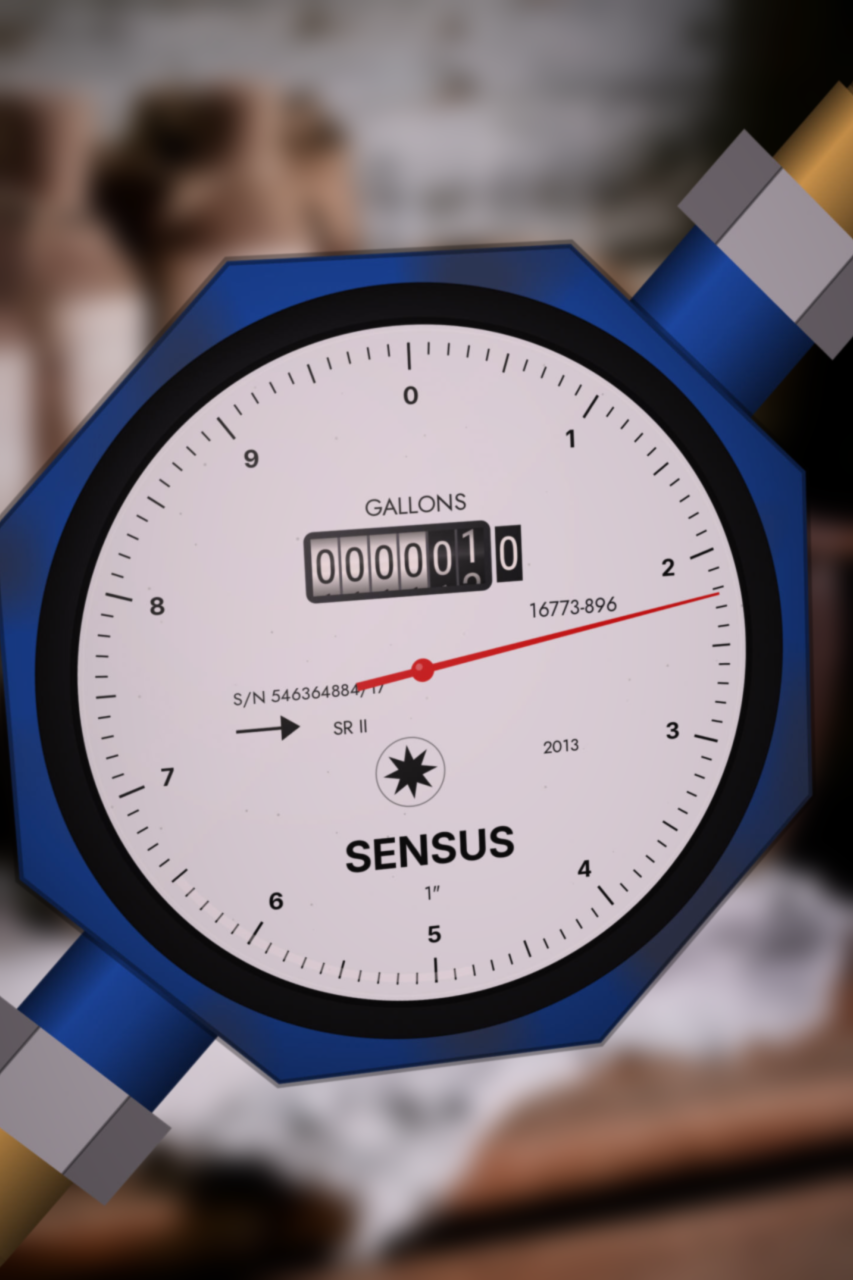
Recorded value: gal 12.2
